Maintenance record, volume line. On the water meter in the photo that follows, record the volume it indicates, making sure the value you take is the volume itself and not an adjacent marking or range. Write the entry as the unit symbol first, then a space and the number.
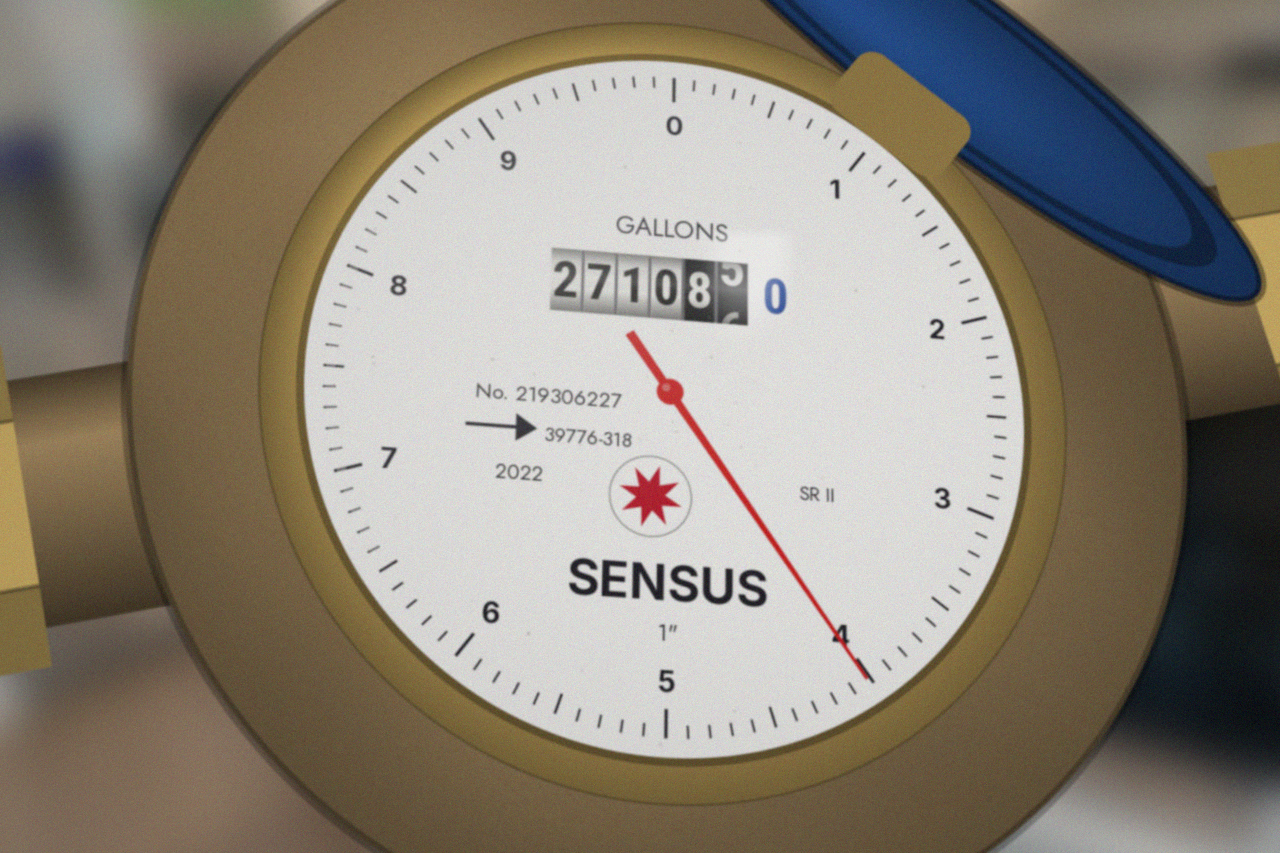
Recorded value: gal 2710854.0
